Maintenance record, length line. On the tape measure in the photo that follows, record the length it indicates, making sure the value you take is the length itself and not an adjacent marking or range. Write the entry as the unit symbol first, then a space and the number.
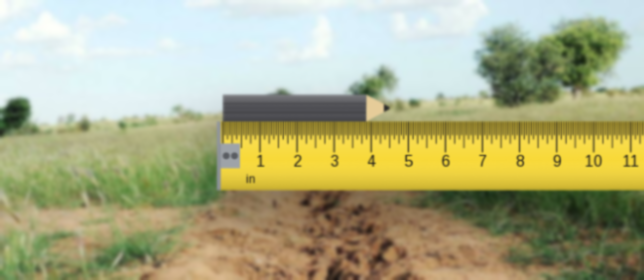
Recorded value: in 4.5
